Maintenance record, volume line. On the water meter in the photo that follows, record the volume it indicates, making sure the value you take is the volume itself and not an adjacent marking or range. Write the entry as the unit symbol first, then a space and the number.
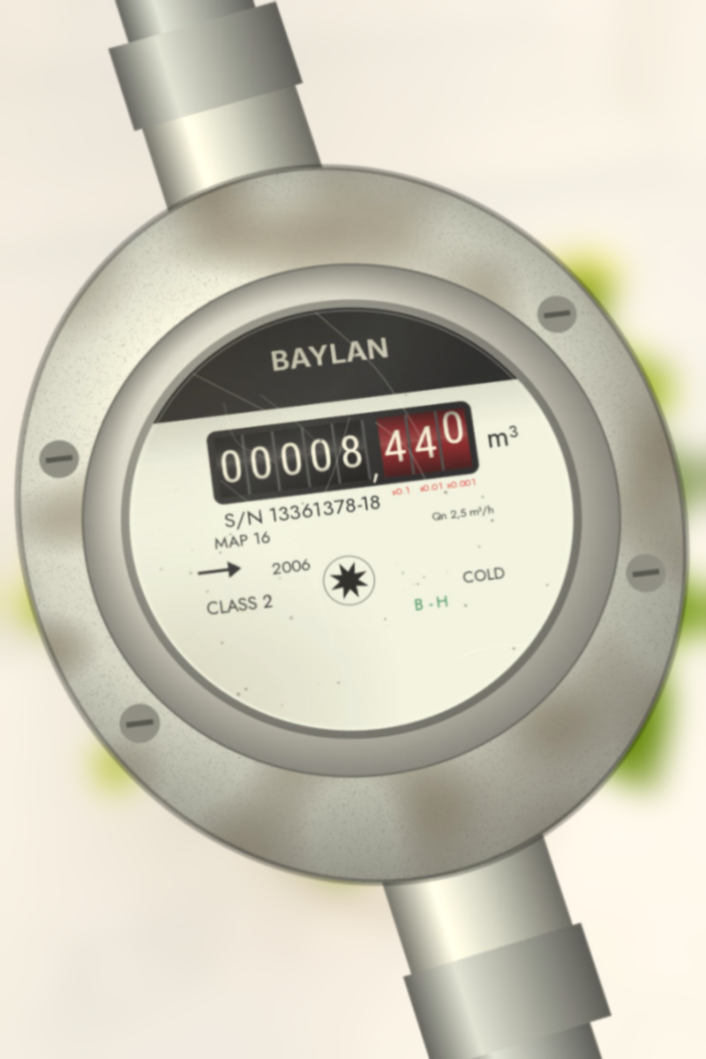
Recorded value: m³ 8.440
